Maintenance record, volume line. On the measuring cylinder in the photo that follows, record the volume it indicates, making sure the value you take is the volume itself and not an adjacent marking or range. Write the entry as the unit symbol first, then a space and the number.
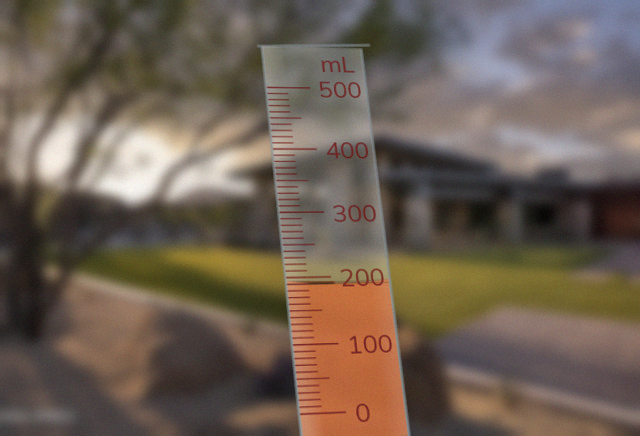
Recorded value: mL 190
